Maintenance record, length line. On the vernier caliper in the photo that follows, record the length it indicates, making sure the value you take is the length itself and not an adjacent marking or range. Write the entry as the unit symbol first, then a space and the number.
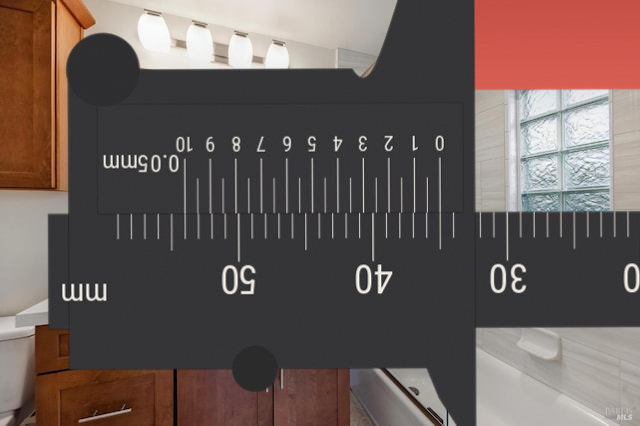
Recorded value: mm 35.0
